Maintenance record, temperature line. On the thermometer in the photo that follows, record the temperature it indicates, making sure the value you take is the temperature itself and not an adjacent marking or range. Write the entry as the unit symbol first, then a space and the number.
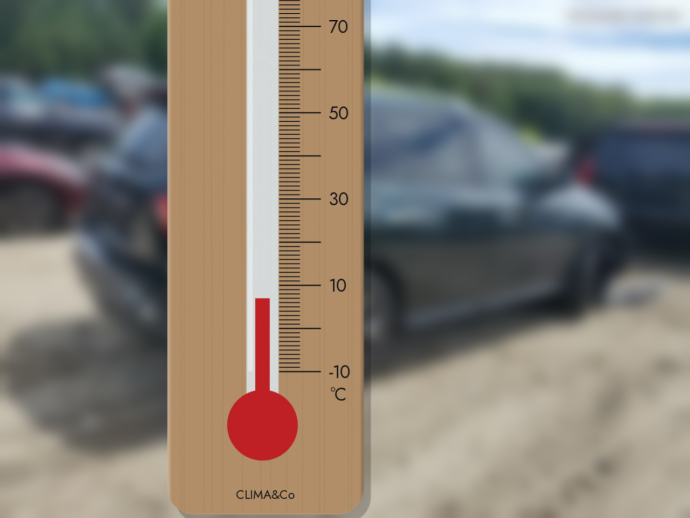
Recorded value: °C 7
